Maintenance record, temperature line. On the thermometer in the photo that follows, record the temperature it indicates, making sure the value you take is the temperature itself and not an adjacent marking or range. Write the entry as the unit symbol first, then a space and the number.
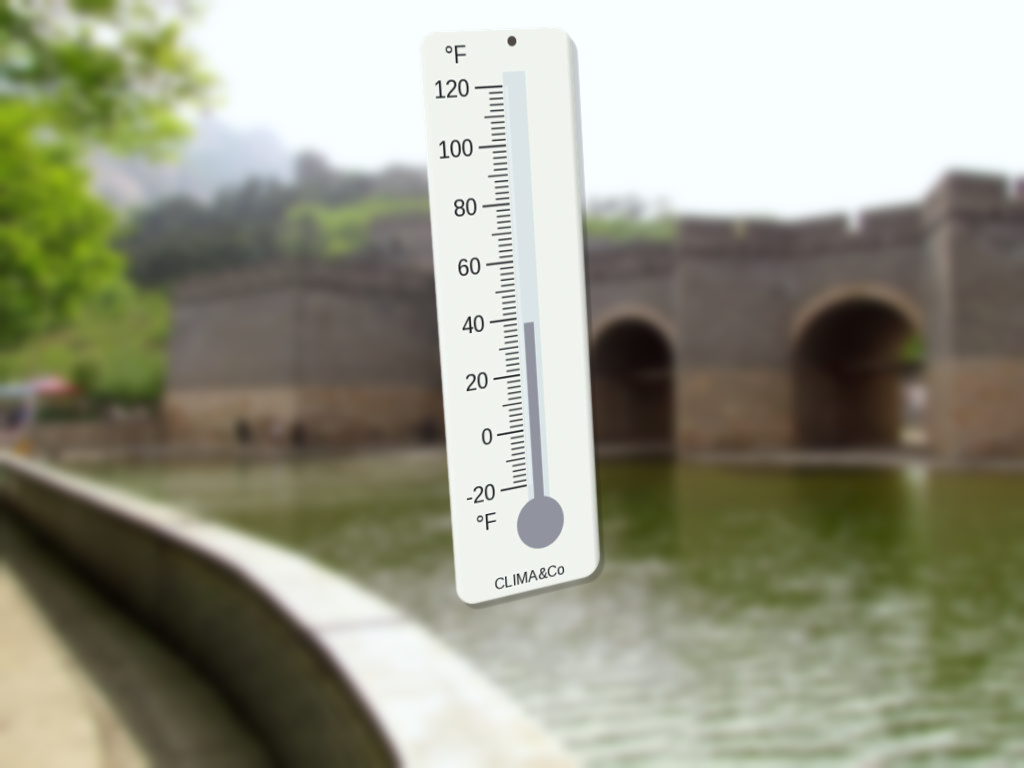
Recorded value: °F 38
